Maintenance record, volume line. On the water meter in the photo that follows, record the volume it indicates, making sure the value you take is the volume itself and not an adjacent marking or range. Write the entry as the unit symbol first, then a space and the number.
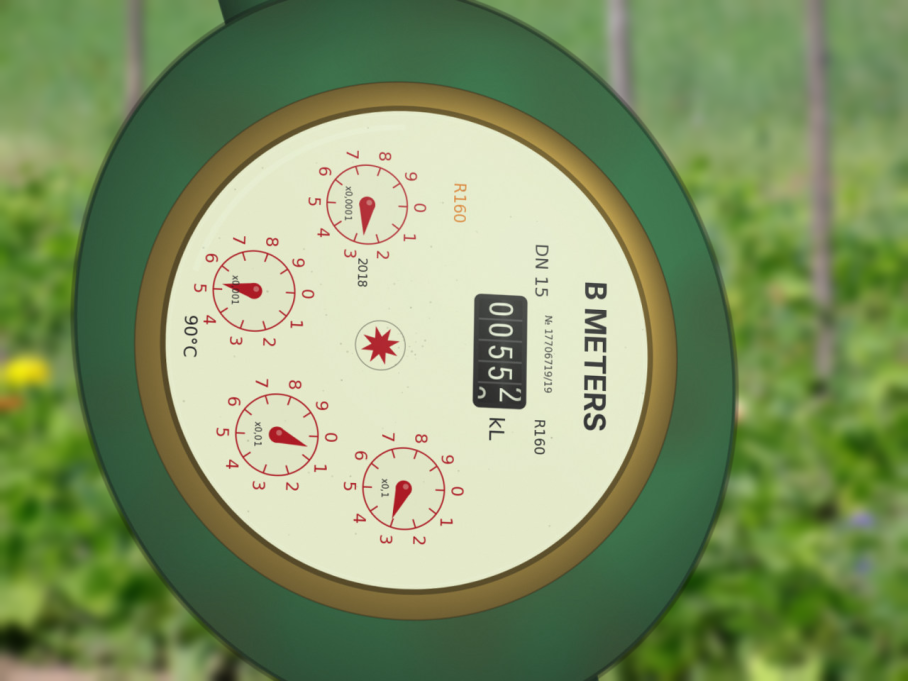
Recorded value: kL 552.3052
